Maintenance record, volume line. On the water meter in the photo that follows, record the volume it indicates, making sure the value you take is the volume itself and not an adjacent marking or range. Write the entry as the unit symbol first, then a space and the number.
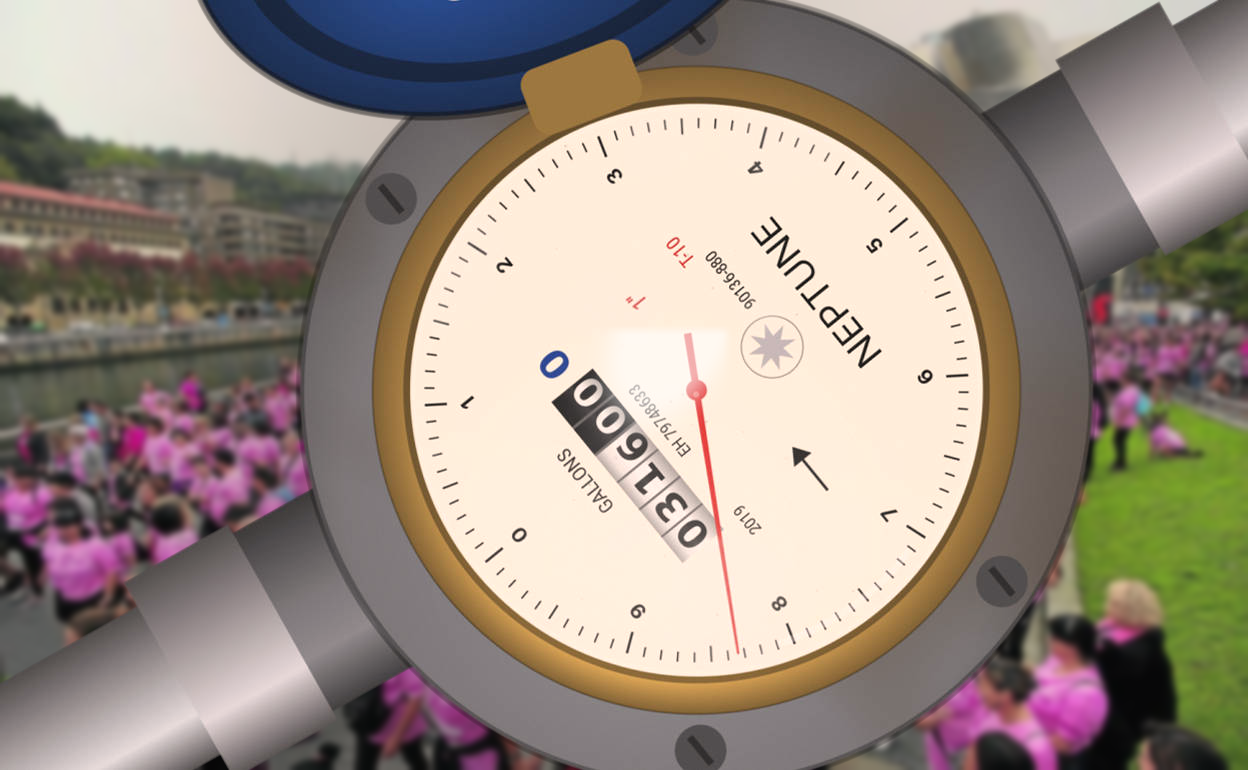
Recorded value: gal 315998.3
